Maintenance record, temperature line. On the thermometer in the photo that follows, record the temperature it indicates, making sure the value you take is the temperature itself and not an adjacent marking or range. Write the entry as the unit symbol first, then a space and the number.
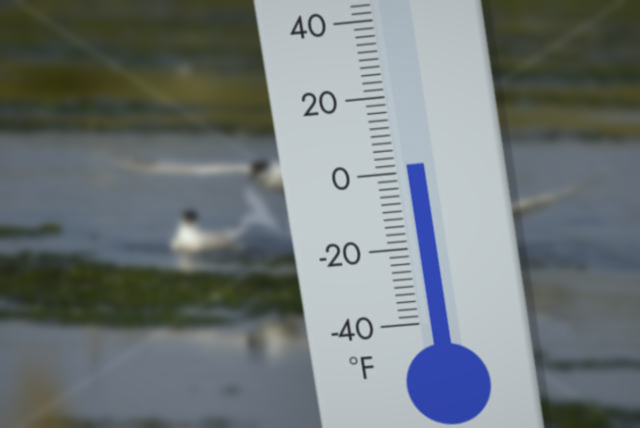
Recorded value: °F 2
